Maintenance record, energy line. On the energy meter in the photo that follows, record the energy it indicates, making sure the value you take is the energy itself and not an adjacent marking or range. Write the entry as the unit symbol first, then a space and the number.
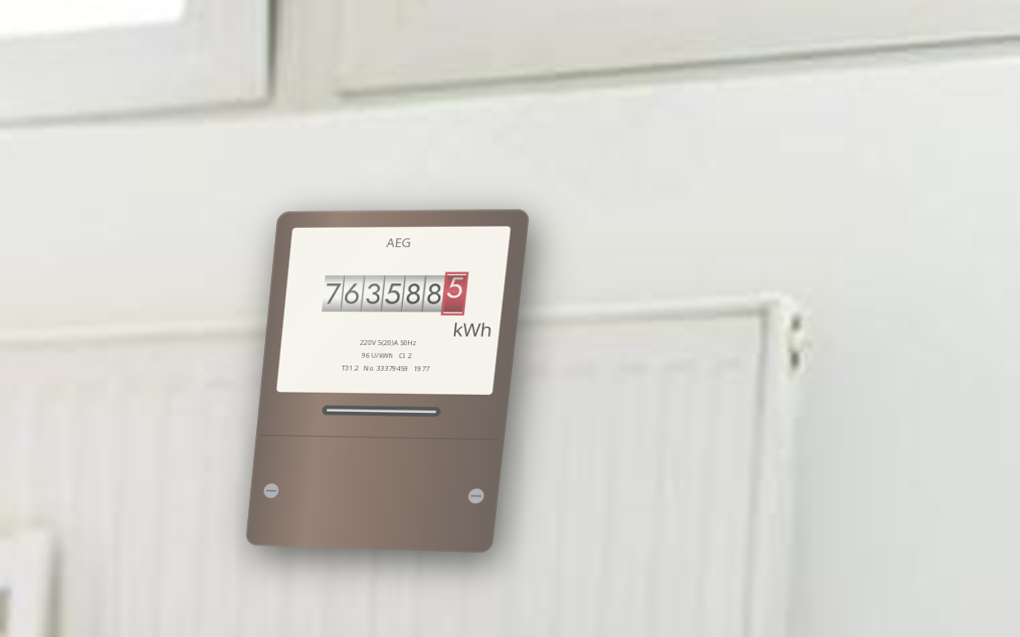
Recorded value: kWh 763588.5
